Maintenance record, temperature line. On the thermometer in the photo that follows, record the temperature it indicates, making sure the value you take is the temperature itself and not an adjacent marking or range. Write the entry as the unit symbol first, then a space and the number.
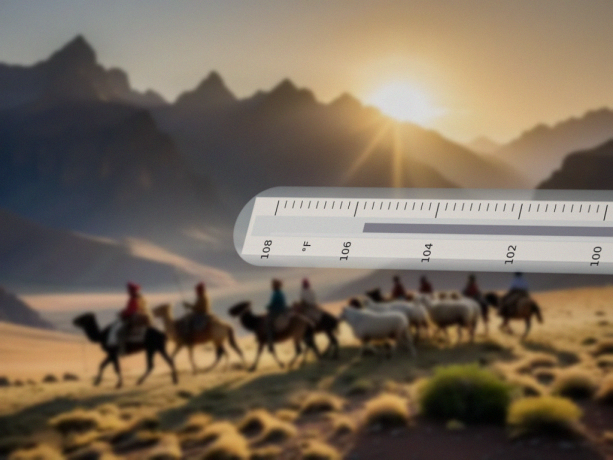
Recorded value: °F 105.7
